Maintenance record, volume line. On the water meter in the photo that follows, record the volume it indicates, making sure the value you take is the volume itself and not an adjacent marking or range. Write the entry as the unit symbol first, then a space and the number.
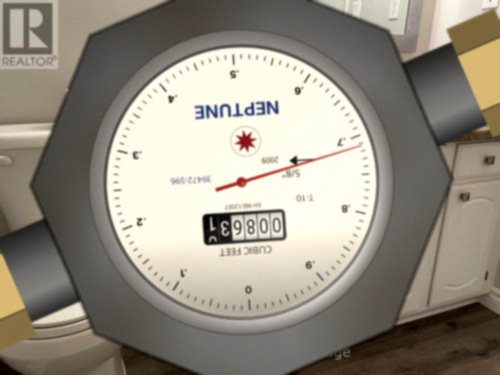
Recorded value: ft³ 8630.71
